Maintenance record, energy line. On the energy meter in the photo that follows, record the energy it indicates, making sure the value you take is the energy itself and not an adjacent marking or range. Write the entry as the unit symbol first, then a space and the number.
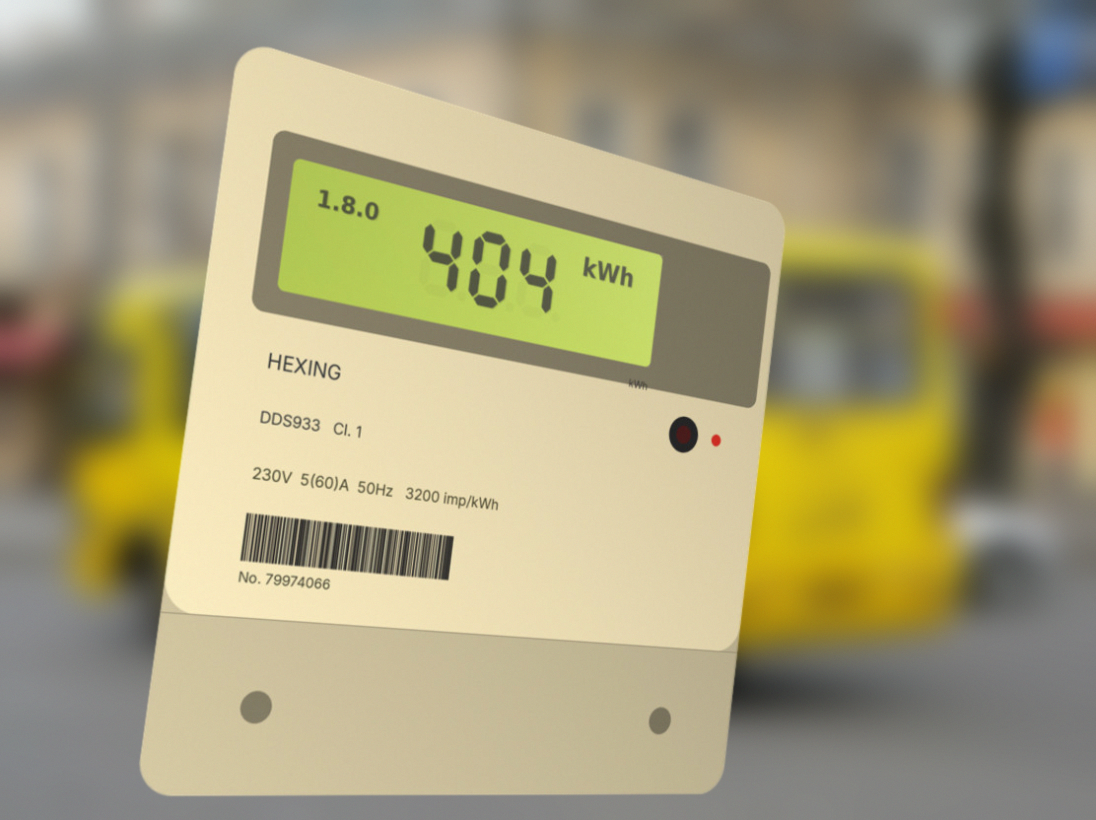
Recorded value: kWh 404
